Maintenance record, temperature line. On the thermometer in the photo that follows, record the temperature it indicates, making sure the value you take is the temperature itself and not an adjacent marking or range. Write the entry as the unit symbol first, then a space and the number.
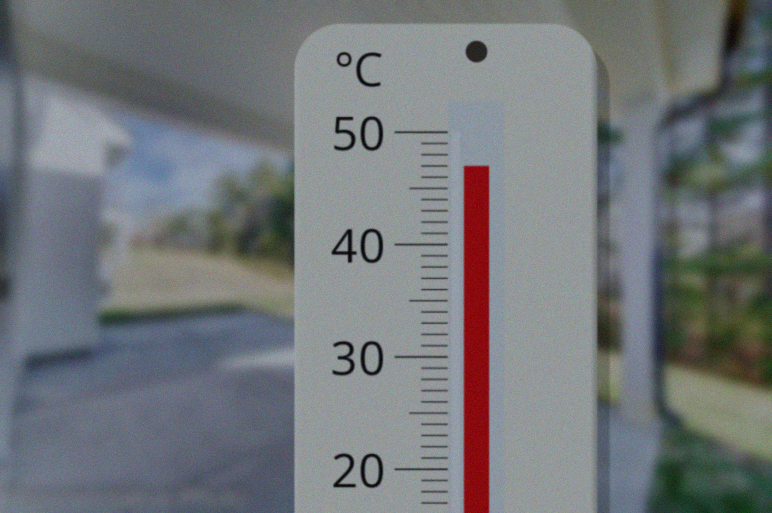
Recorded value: °C 47
